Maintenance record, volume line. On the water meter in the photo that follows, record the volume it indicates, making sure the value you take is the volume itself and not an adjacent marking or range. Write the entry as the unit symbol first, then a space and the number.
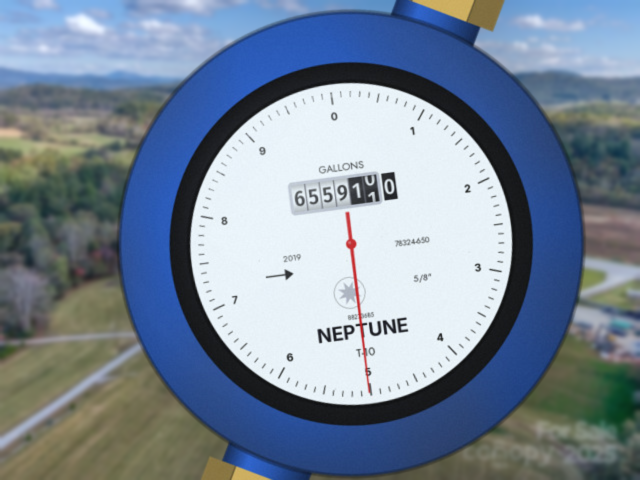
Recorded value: gal 6559105.0
